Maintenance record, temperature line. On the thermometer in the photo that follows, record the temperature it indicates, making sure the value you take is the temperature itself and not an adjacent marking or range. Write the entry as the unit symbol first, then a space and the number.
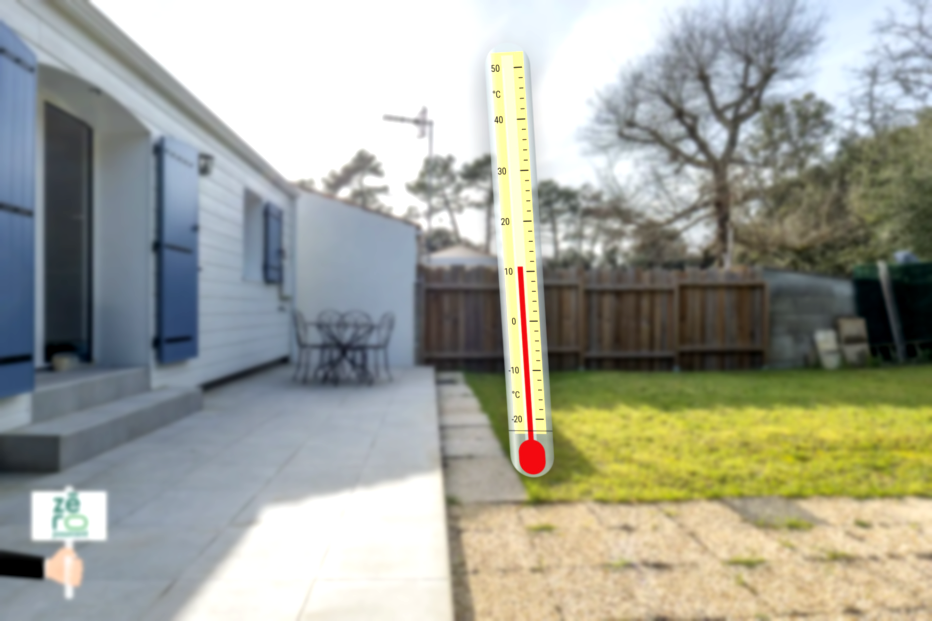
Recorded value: °C 11
